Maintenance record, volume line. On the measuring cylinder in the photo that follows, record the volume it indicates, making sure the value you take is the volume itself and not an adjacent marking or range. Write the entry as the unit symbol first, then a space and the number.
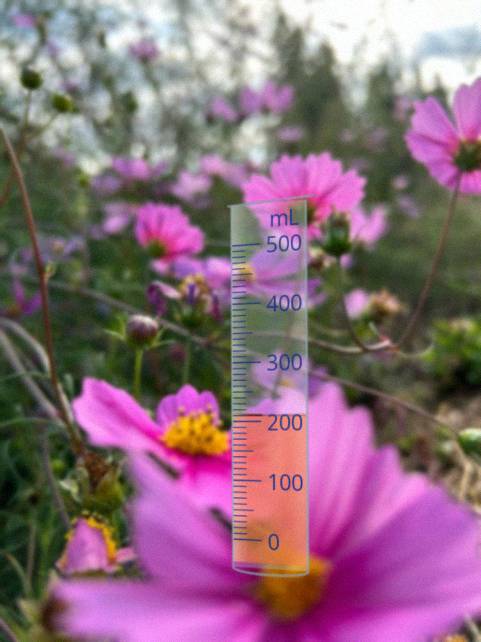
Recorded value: mL 210
